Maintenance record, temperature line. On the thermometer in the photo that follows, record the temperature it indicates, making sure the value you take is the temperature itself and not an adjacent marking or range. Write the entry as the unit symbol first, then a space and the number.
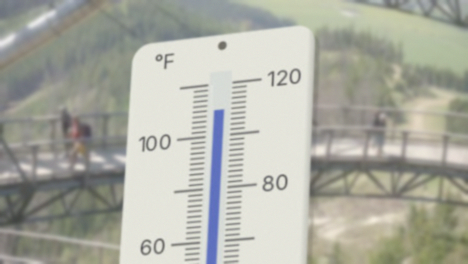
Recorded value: °F 110
